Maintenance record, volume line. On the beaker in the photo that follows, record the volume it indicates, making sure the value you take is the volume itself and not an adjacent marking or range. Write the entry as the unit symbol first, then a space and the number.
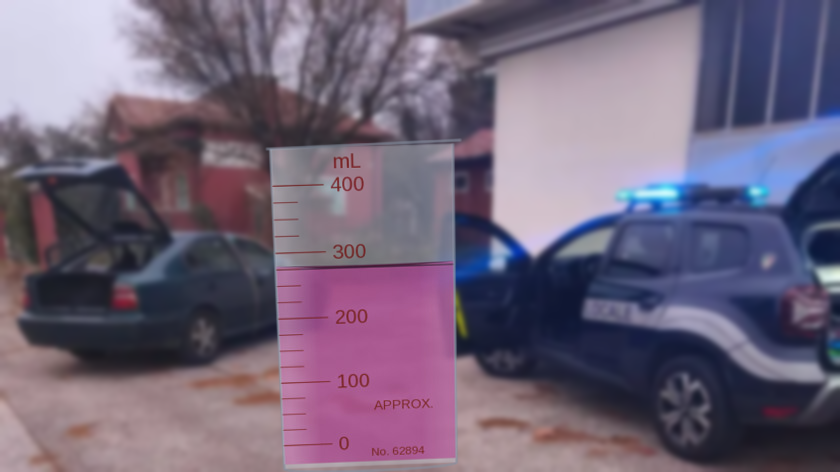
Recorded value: mL 275
